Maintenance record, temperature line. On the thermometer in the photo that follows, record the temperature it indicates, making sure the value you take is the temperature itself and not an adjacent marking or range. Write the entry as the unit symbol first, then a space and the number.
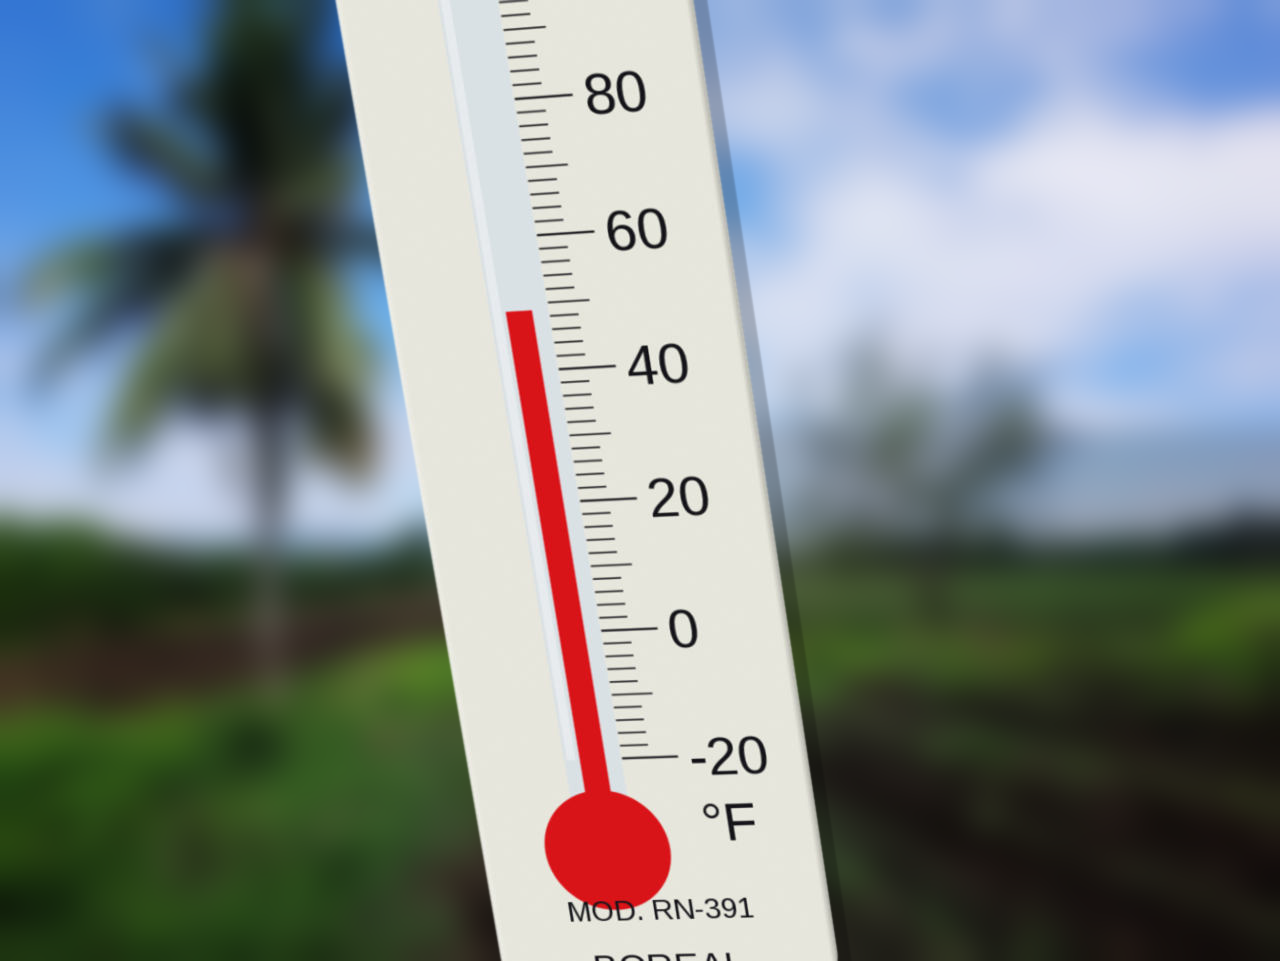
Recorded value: °F 49
